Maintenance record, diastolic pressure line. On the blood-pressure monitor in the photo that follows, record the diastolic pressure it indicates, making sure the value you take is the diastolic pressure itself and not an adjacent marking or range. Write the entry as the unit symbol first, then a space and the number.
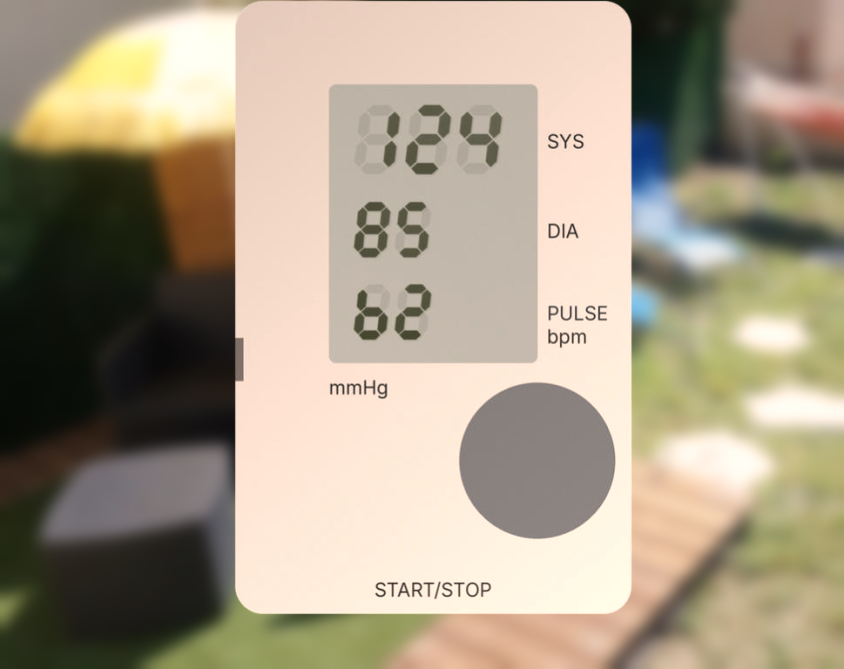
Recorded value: mmHg 85
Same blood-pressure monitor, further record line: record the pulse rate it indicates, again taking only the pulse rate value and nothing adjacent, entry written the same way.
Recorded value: bpm 62
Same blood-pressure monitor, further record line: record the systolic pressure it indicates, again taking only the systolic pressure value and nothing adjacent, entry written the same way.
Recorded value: mmHg 124
